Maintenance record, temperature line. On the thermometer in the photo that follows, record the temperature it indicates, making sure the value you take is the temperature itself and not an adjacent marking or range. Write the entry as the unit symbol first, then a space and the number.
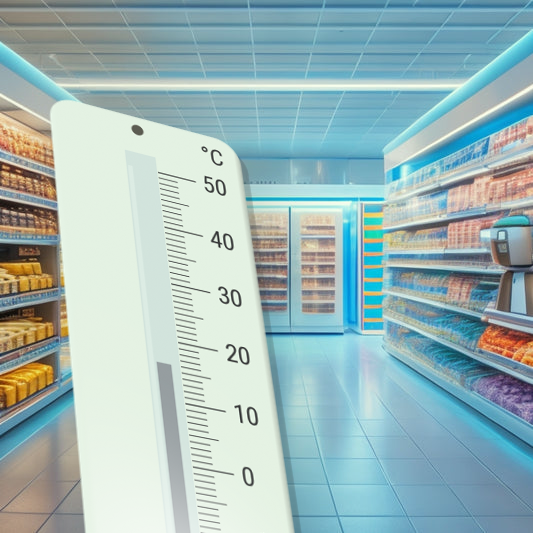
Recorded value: °C 16
